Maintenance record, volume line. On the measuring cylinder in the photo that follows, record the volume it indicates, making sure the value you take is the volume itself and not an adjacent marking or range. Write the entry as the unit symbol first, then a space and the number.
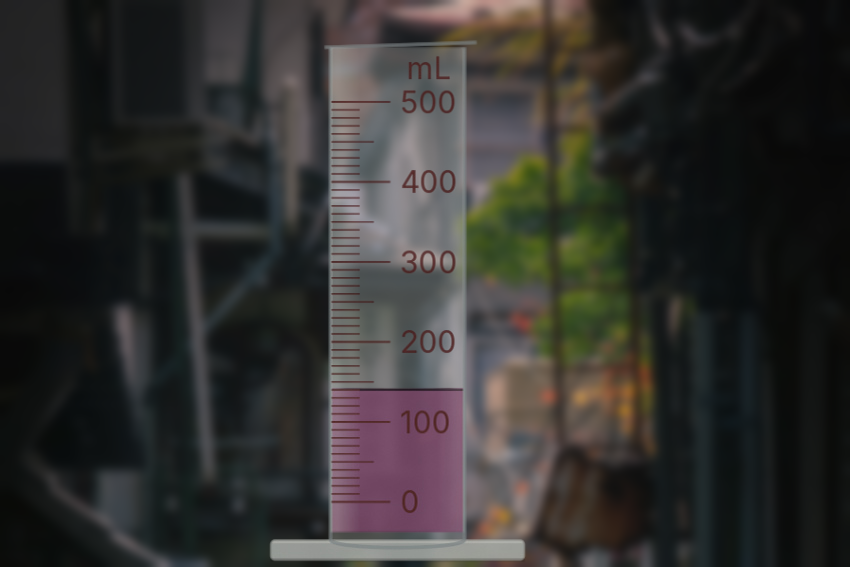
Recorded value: mL 140
